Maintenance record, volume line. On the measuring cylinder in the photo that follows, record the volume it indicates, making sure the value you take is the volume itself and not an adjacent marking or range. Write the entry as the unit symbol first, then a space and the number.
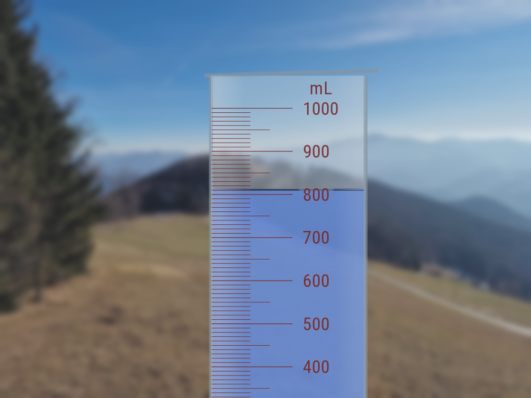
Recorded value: mL 810
